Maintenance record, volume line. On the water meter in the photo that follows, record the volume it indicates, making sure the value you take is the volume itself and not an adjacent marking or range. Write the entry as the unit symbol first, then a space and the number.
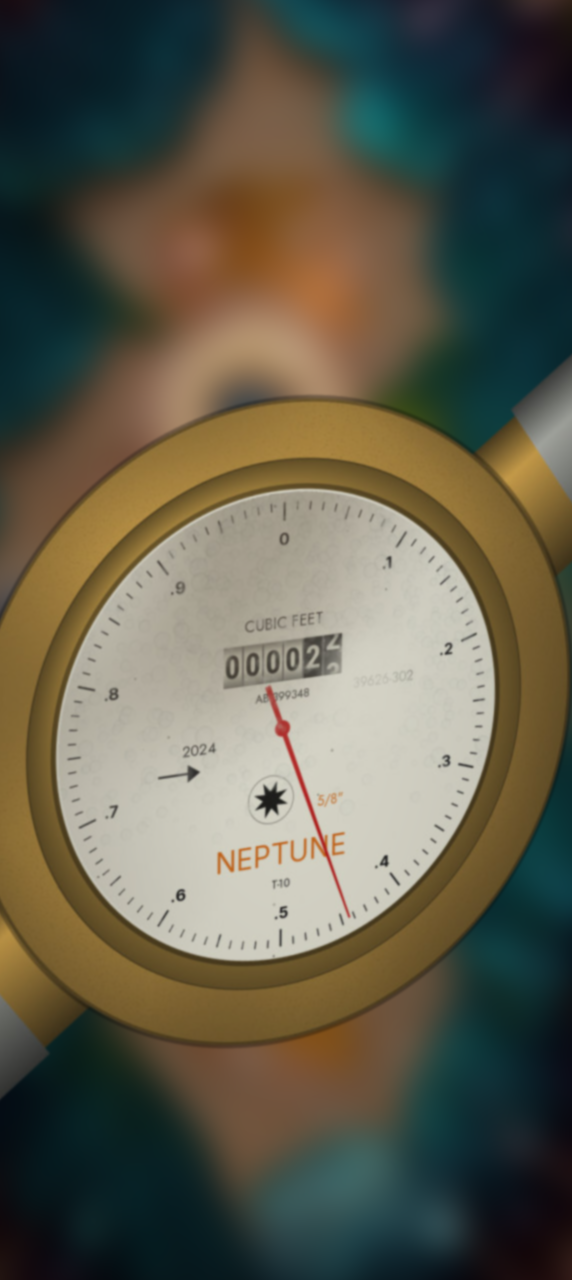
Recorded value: ft³ 22.44
